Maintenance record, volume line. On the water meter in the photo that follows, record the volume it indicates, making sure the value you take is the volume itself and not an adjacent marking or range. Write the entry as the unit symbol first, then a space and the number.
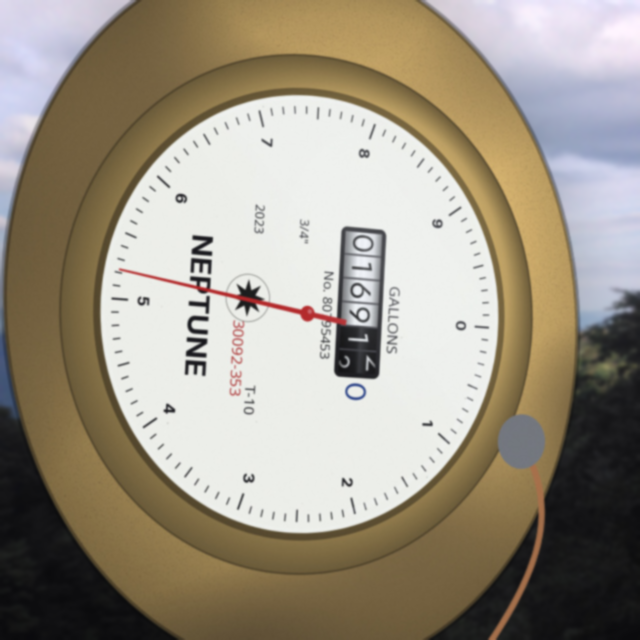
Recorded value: gal 169125.2
